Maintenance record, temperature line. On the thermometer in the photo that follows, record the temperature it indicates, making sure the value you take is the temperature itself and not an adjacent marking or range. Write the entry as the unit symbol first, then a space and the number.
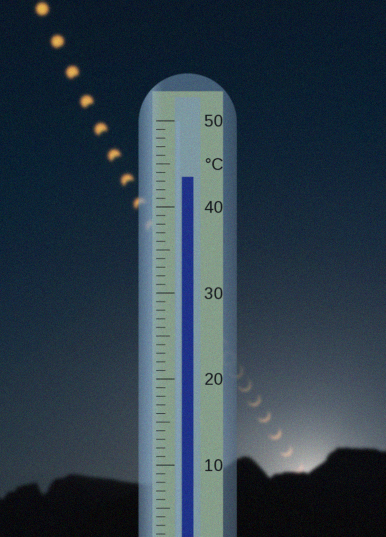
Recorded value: °C 43.5
